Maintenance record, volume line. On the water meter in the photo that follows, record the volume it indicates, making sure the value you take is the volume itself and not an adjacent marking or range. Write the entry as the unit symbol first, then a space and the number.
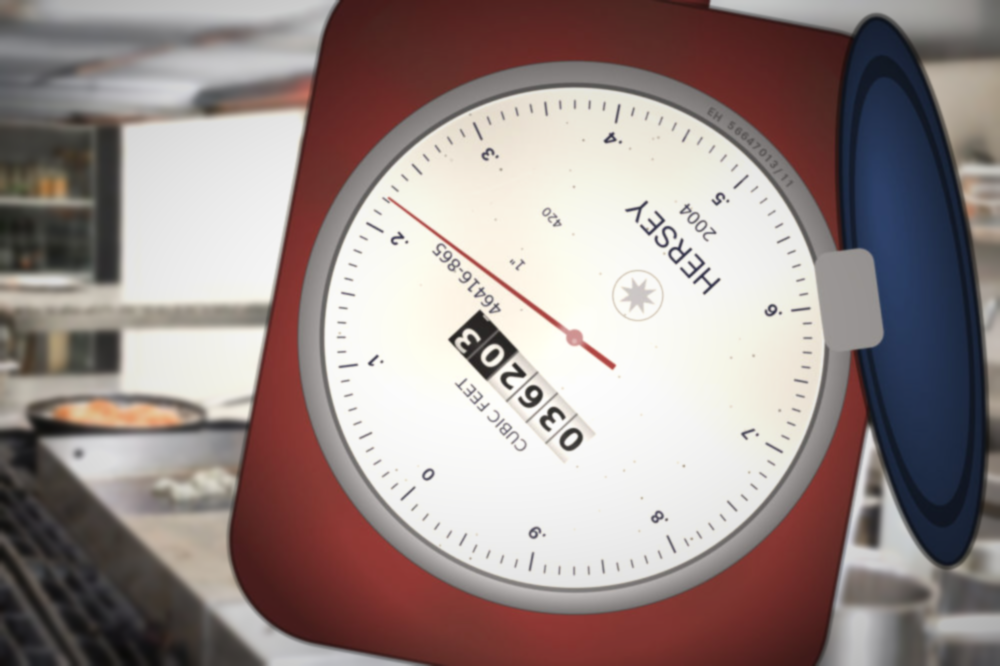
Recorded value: ft³ 36203.22
